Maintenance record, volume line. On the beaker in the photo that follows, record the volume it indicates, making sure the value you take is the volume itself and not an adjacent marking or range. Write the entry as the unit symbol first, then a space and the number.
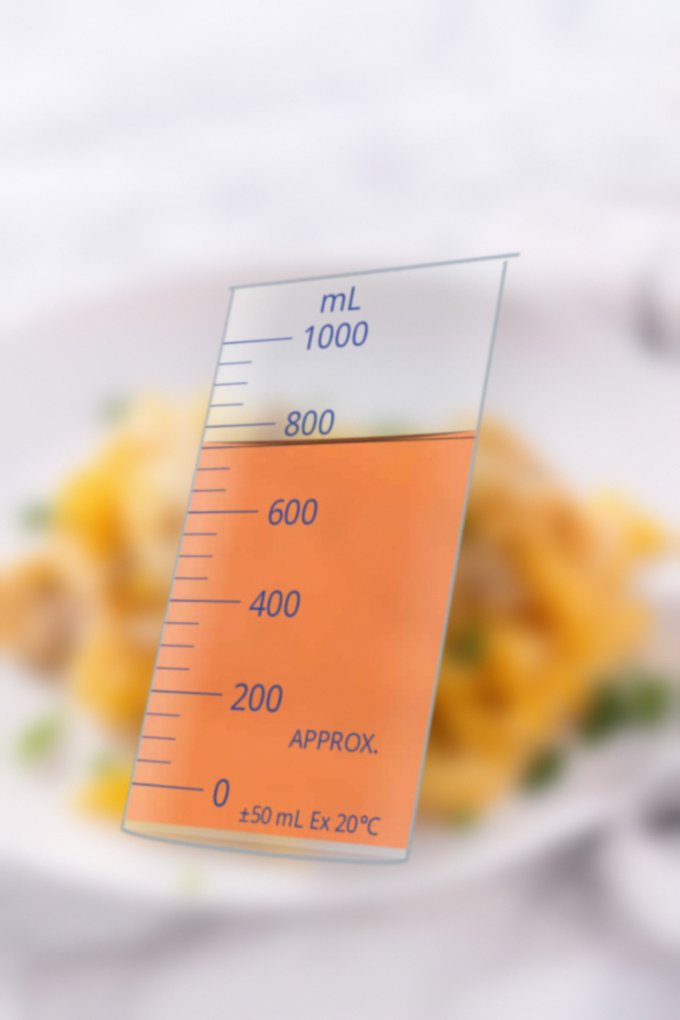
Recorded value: mL 750
